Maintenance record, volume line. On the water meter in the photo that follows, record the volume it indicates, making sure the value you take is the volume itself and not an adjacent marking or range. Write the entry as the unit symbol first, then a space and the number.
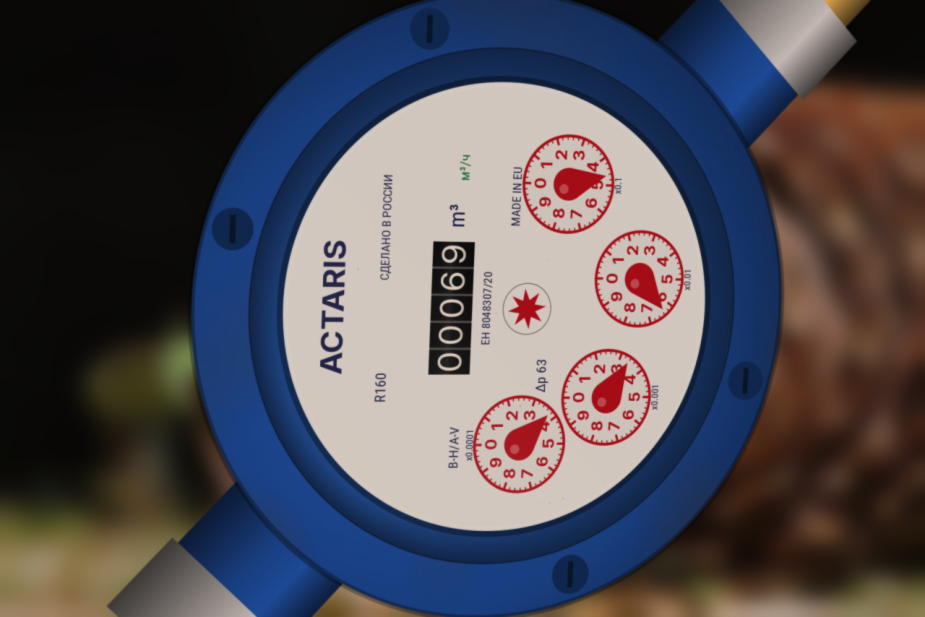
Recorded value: m³ 69.4633
